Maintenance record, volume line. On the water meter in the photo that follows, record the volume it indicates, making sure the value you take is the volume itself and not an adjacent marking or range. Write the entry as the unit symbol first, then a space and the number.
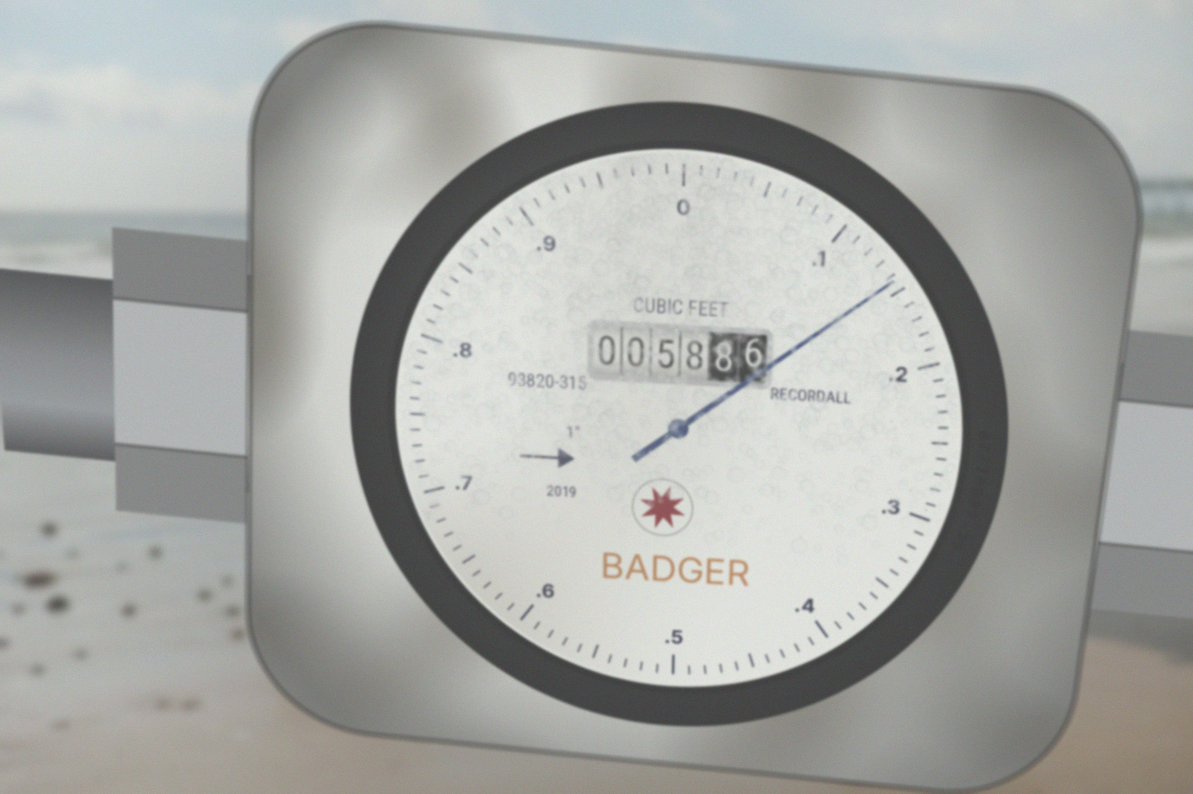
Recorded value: ft³ 5886.14
